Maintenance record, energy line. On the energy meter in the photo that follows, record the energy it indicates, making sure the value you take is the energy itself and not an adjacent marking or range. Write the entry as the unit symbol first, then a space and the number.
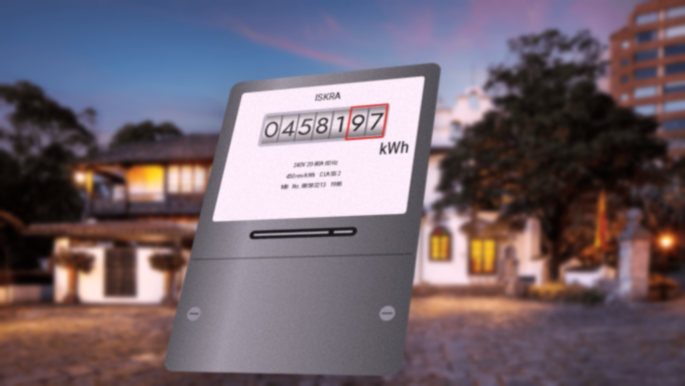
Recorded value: kWh 4581.97
